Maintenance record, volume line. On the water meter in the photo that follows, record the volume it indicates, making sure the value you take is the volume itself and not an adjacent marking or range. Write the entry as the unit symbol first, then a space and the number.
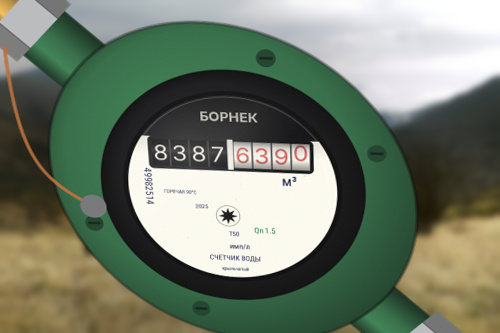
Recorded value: m³ 8387.6390
